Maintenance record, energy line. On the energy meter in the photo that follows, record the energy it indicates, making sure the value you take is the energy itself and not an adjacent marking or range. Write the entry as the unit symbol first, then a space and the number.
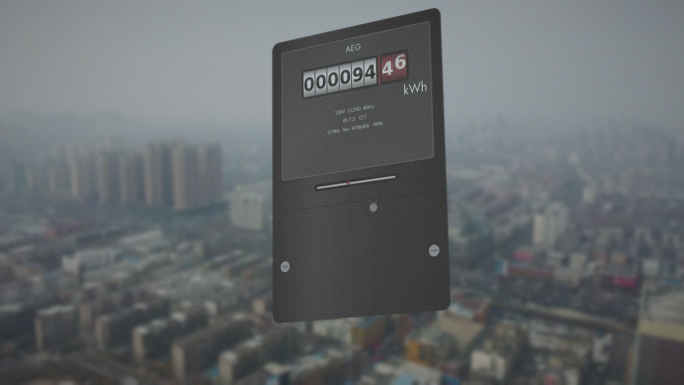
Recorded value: kWh 94.46
